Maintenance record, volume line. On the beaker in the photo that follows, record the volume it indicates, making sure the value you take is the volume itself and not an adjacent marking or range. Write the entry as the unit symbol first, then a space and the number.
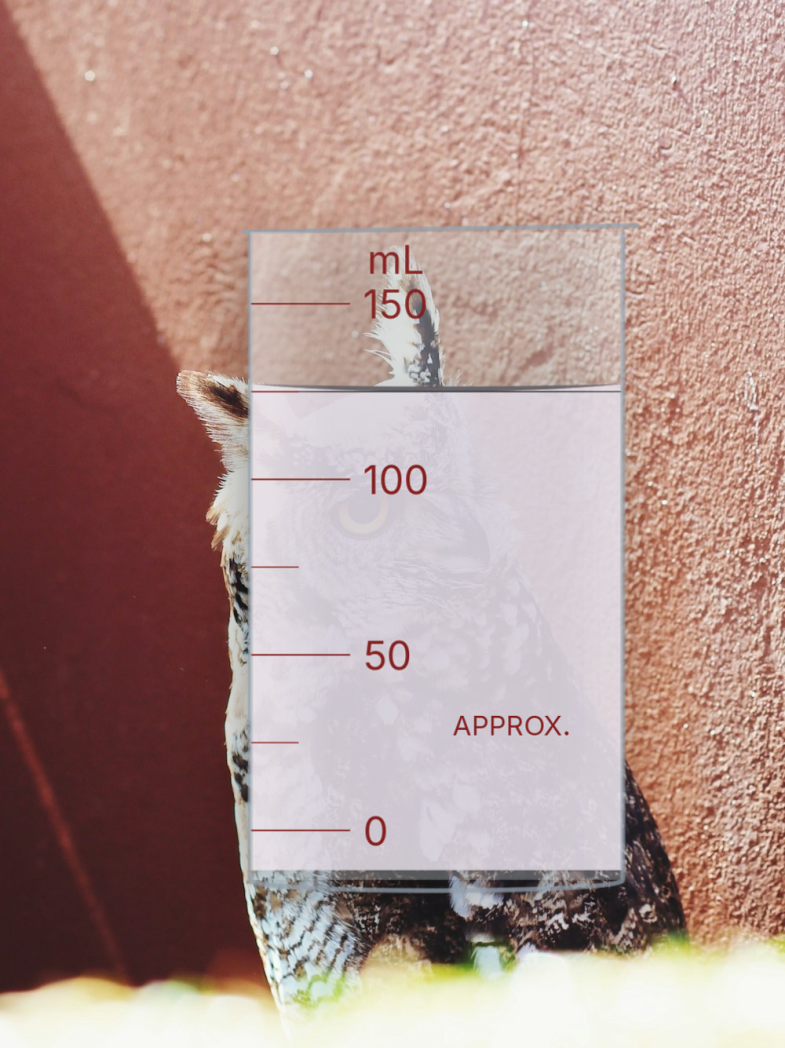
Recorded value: mL 125
